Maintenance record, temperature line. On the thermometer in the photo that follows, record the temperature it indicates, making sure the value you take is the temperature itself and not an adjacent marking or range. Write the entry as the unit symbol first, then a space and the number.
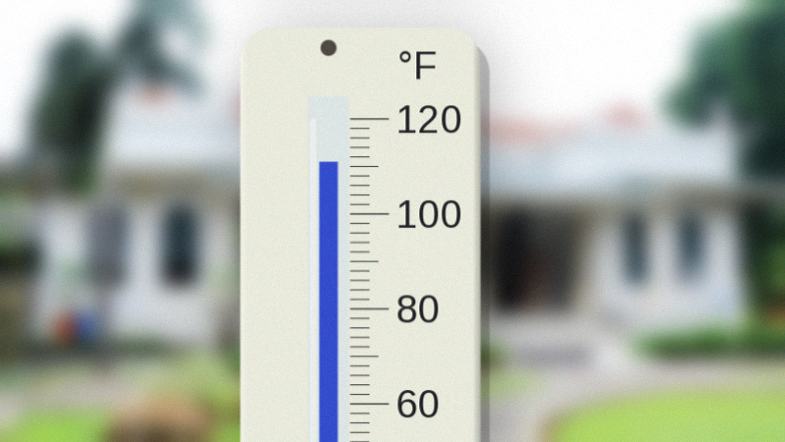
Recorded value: °F 111
